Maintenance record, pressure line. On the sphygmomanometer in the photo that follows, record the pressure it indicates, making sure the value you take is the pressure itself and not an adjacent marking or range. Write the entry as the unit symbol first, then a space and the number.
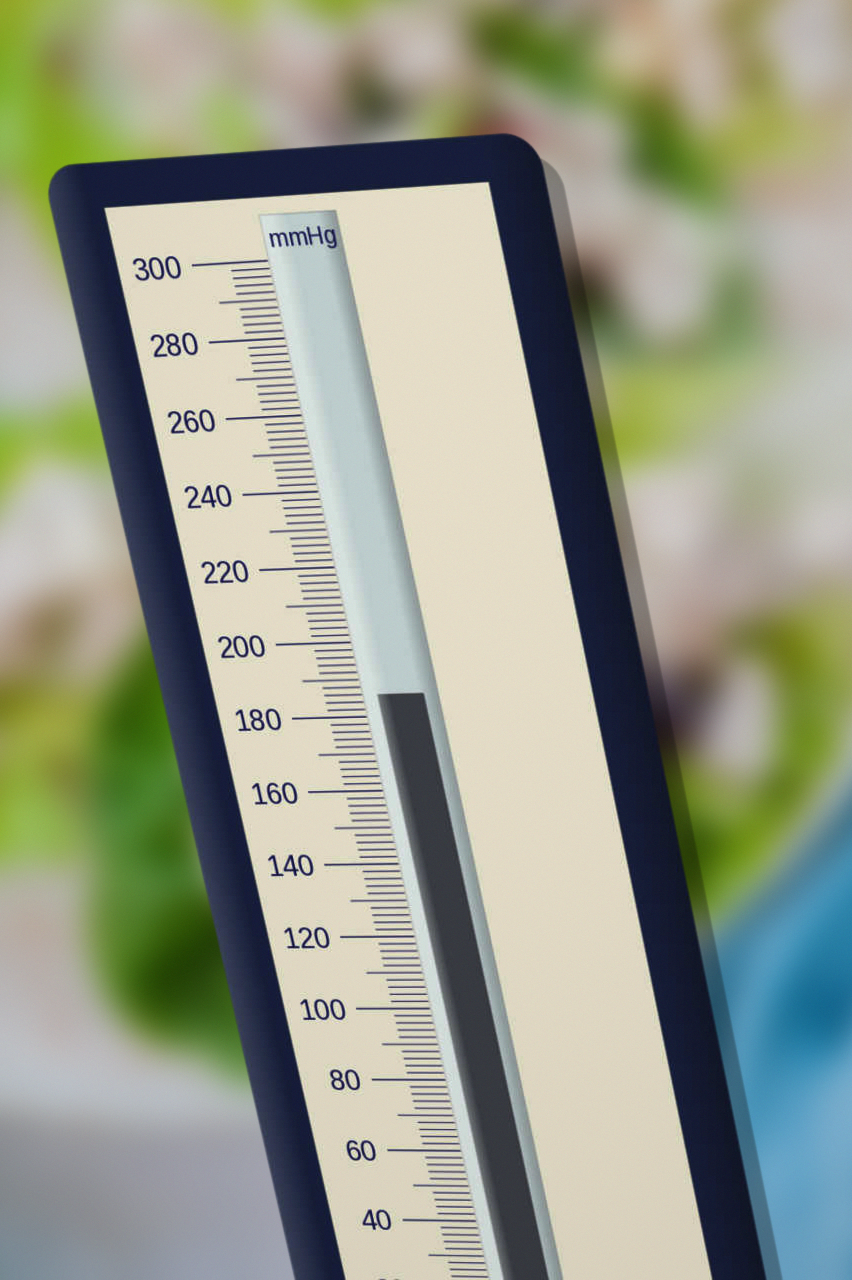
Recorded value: mmHg 186
